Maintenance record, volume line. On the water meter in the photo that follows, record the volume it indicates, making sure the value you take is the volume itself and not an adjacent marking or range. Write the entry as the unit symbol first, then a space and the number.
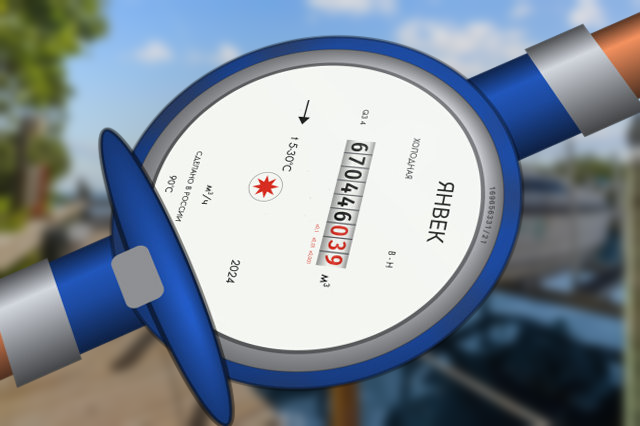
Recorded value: m³ 670446.039
